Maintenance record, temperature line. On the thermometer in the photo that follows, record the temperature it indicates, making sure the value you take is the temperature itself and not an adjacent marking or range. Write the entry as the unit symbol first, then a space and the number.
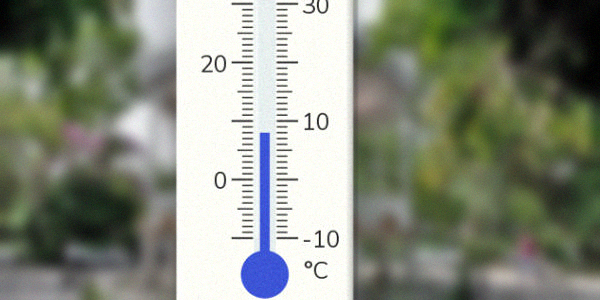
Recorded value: °C 8
